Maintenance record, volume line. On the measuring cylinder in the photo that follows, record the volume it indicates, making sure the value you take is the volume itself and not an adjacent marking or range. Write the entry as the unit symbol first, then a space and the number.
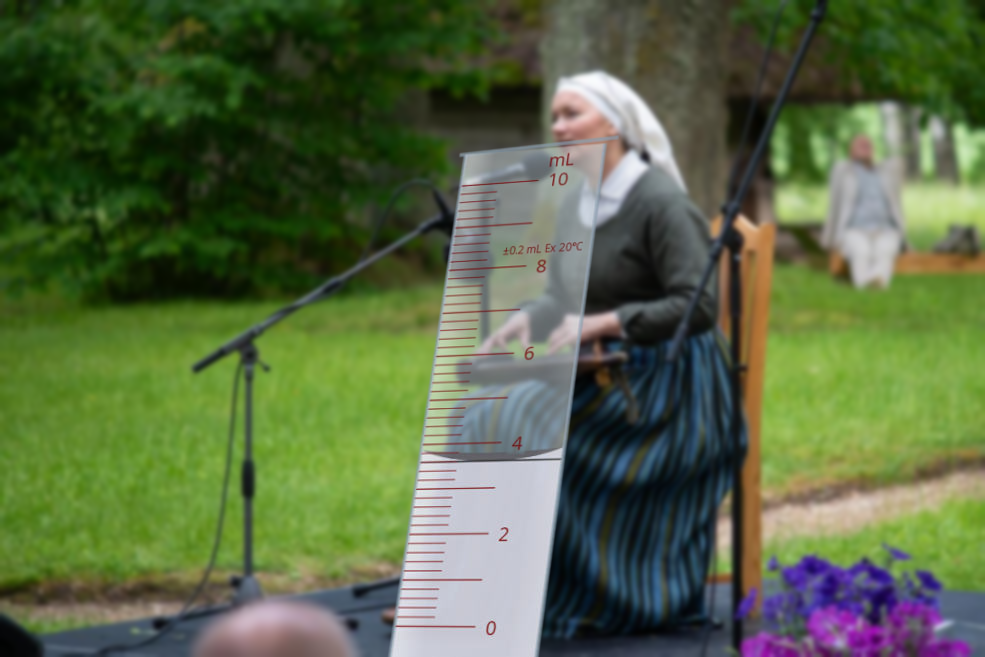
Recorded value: mL 3.6
